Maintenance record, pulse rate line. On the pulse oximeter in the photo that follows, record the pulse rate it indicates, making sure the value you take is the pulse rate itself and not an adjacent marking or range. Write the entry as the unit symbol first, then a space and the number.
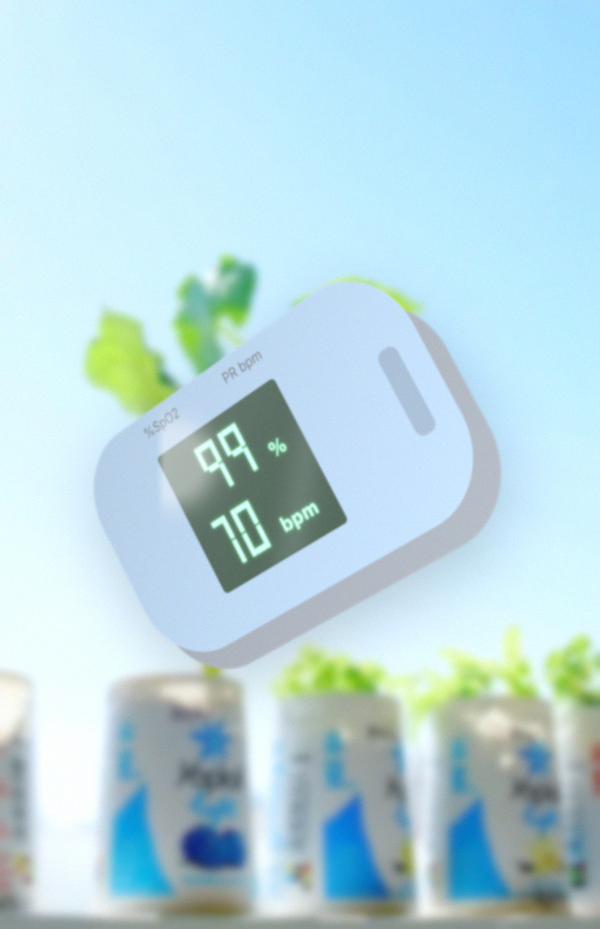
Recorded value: bpm 70
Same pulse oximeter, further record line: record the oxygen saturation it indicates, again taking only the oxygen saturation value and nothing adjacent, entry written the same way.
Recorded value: % 99
